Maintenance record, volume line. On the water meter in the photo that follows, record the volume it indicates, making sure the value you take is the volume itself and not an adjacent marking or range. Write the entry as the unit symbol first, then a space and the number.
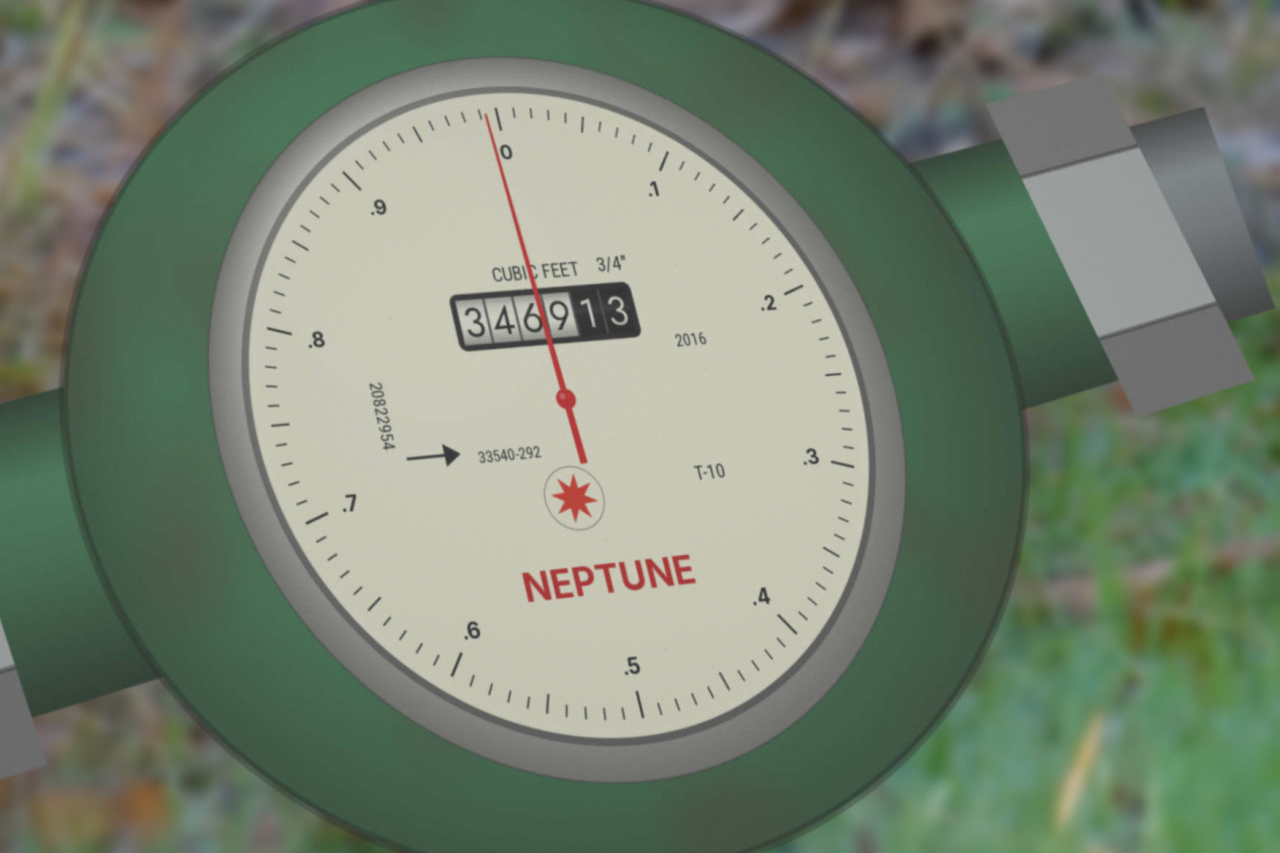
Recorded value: ft³ 346912.99
